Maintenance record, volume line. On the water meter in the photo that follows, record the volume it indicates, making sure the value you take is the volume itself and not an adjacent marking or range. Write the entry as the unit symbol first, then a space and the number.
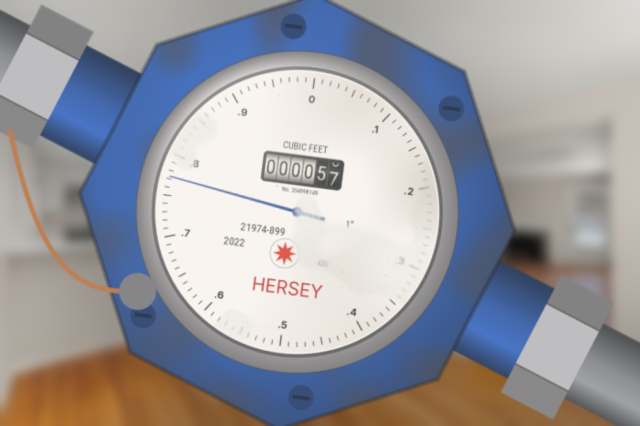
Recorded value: ft³ 56.77
